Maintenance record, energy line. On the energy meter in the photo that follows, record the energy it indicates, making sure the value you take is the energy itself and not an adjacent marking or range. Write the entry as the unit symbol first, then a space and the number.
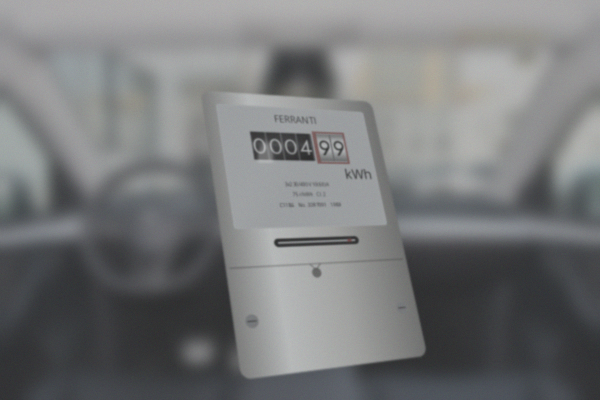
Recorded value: kWh 4.99
